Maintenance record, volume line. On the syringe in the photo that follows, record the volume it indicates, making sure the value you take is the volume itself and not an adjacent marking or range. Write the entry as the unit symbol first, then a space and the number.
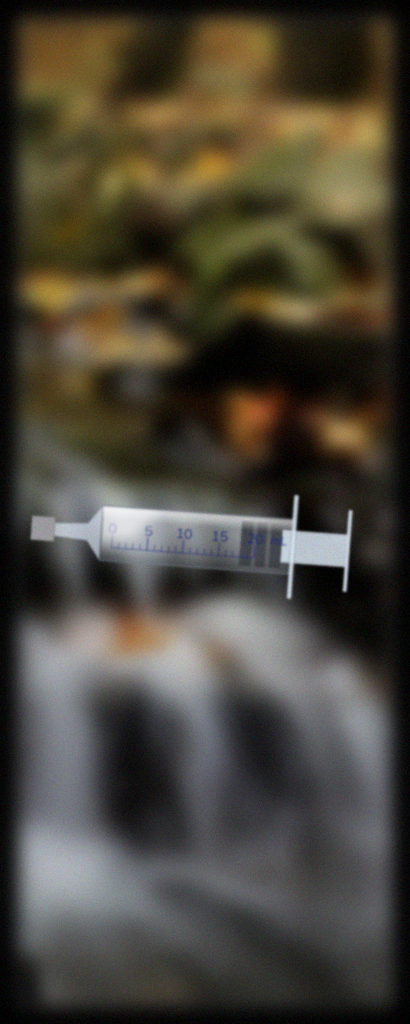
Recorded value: mL 18
